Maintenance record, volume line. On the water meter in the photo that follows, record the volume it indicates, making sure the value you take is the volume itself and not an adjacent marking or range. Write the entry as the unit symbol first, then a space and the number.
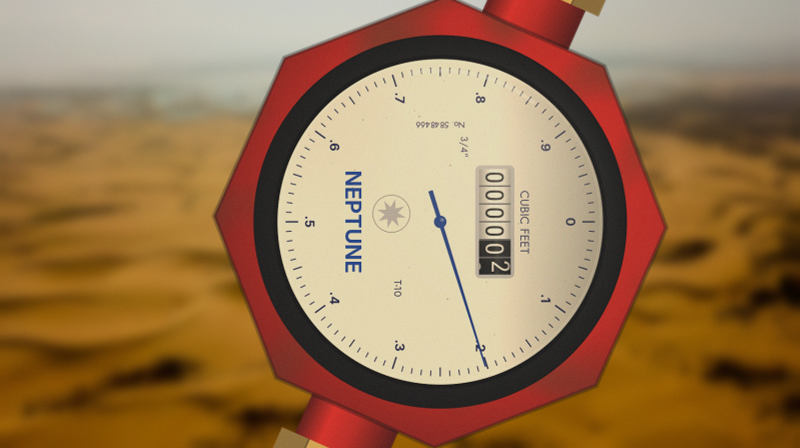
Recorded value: ft³ 2.20
